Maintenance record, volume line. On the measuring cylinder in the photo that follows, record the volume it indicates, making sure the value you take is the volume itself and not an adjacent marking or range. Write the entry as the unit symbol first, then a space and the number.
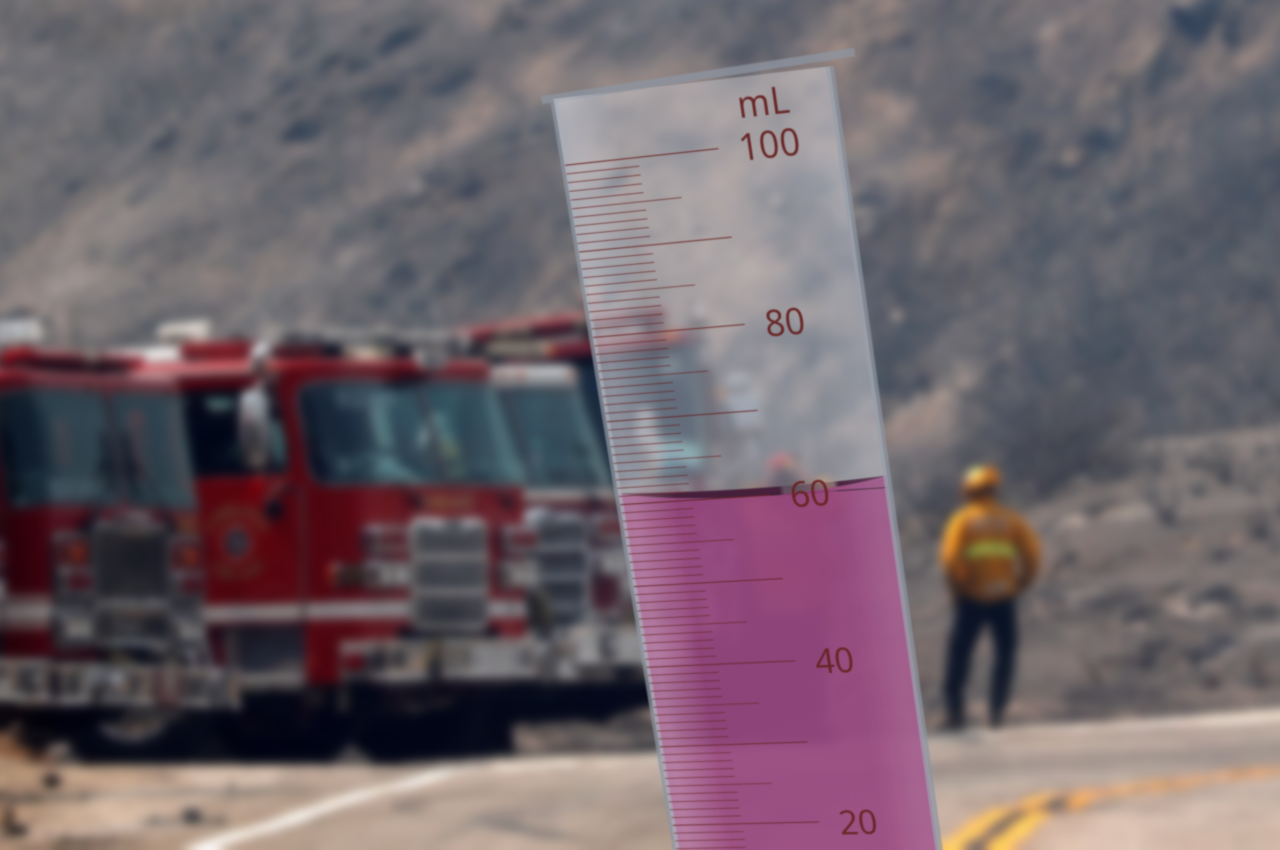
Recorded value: mL 60
